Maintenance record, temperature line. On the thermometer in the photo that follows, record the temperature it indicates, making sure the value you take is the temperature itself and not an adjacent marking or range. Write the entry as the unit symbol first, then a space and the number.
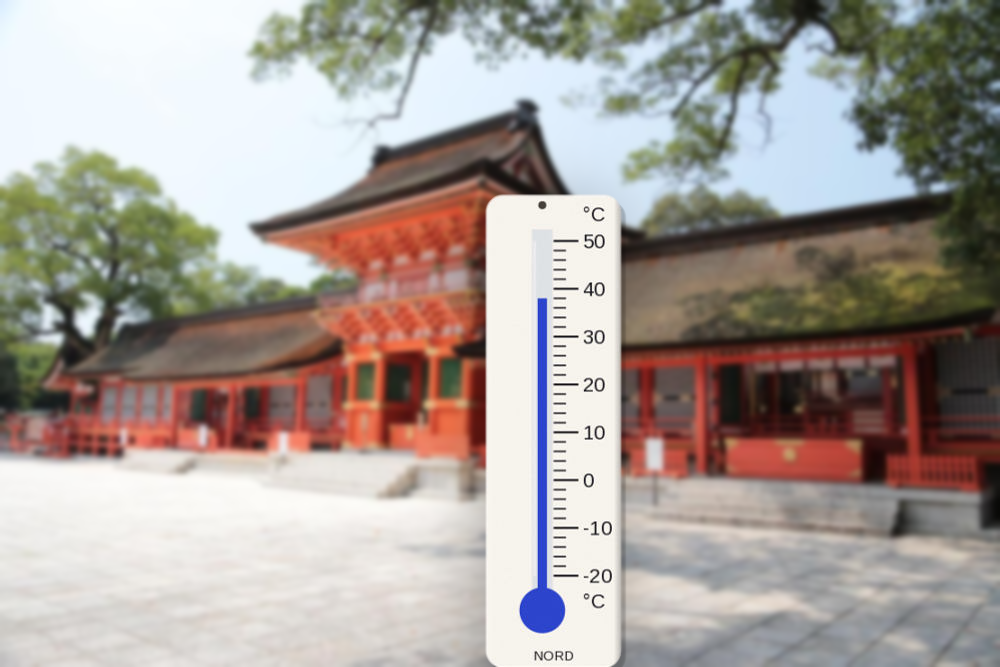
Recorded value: °C 38
